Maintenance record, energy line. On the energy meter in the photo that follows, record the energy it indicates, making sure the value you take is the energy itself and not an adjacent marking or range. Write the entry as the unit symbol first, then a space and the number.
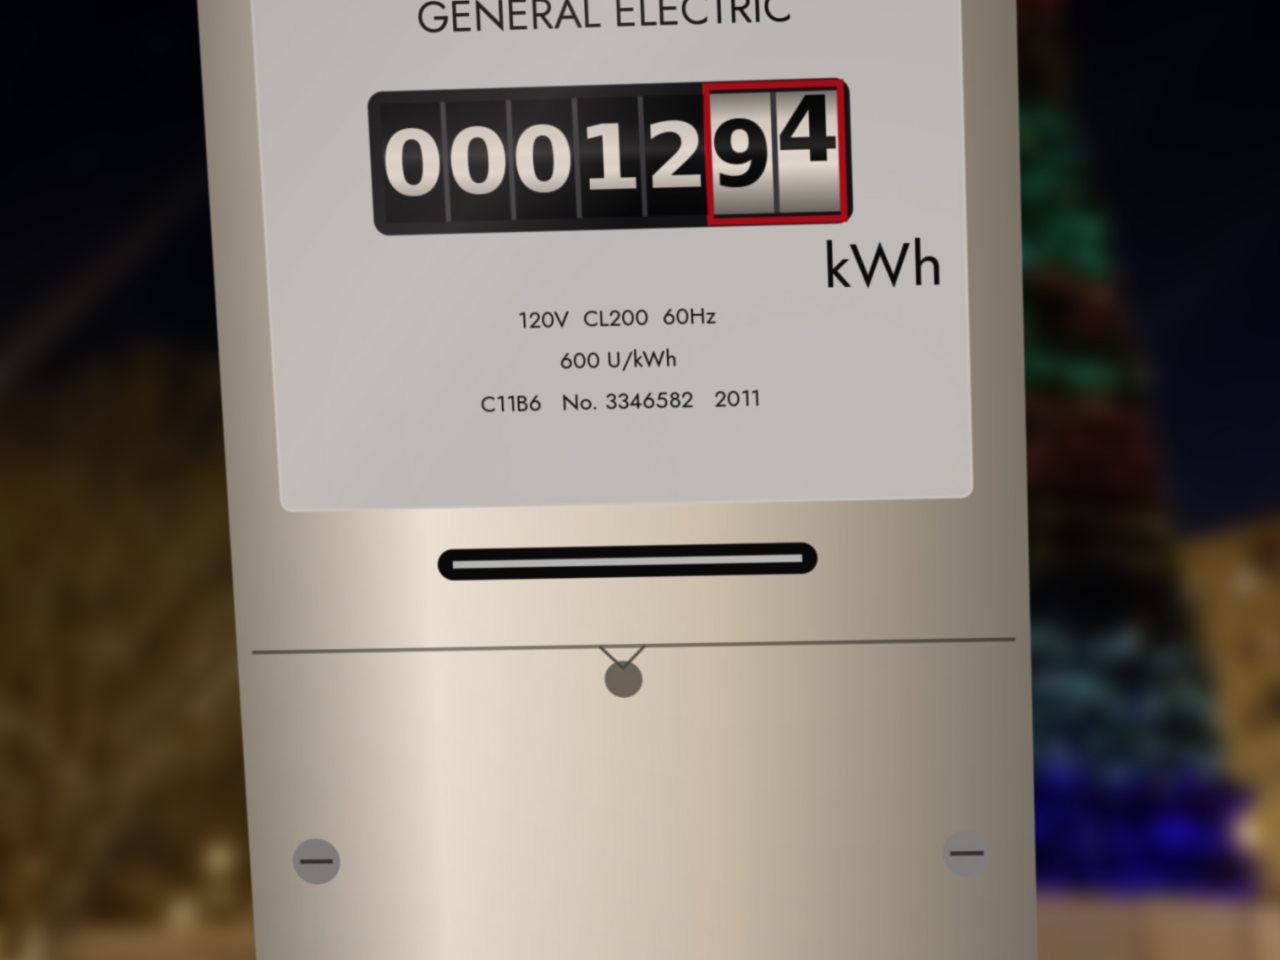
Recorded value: kWh 12.94
